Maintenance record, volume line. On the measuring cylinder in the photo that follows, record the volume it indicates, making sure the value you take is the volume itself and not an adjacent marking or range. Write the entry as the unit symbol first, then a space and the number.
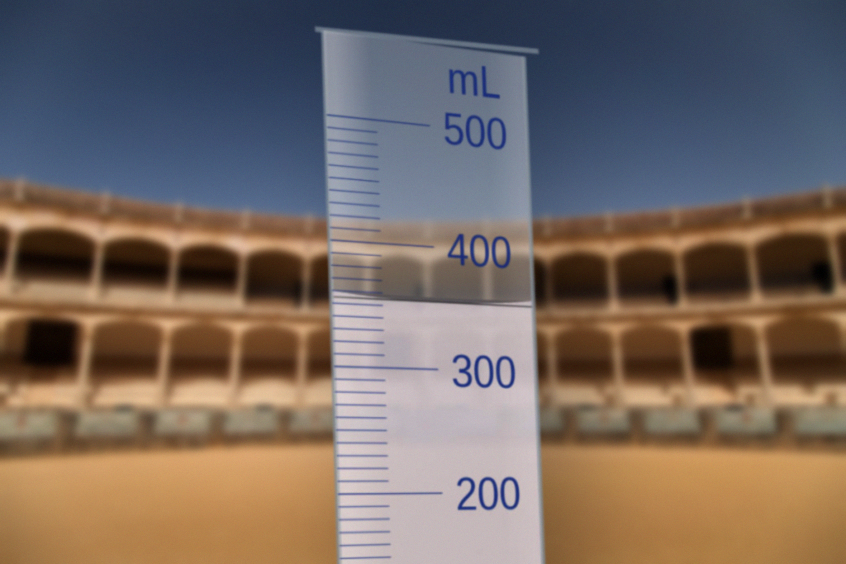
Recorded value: mL 355
